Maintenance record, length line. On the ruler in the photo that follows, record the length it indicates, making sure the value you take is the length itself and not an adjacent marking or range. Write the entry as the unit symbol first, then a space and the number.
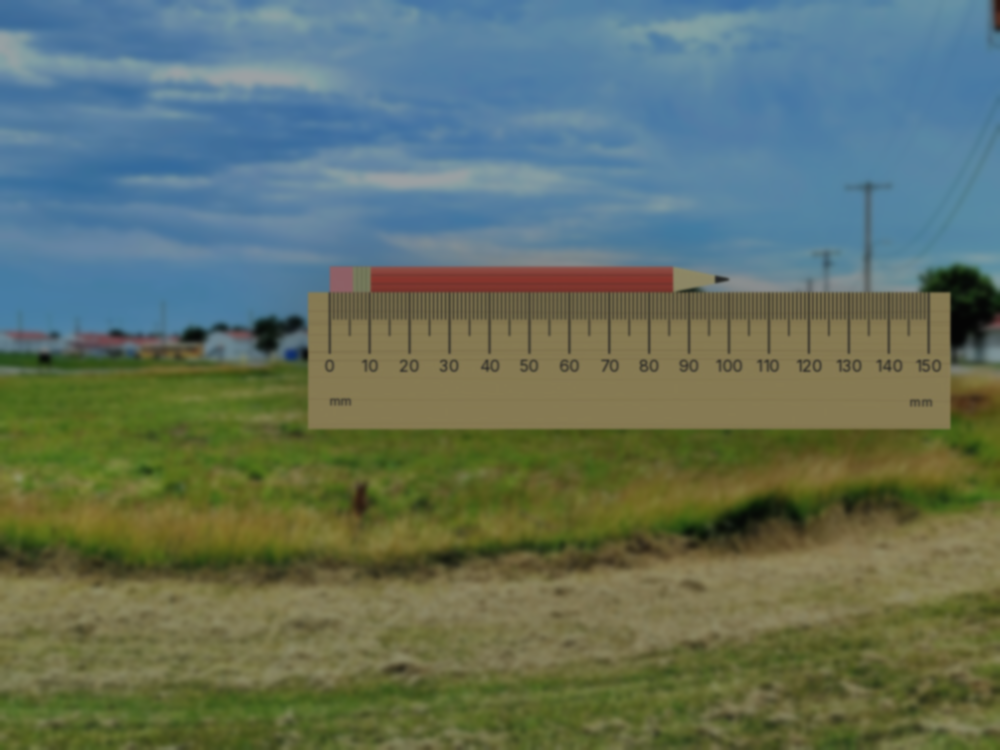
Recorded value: mm 100
